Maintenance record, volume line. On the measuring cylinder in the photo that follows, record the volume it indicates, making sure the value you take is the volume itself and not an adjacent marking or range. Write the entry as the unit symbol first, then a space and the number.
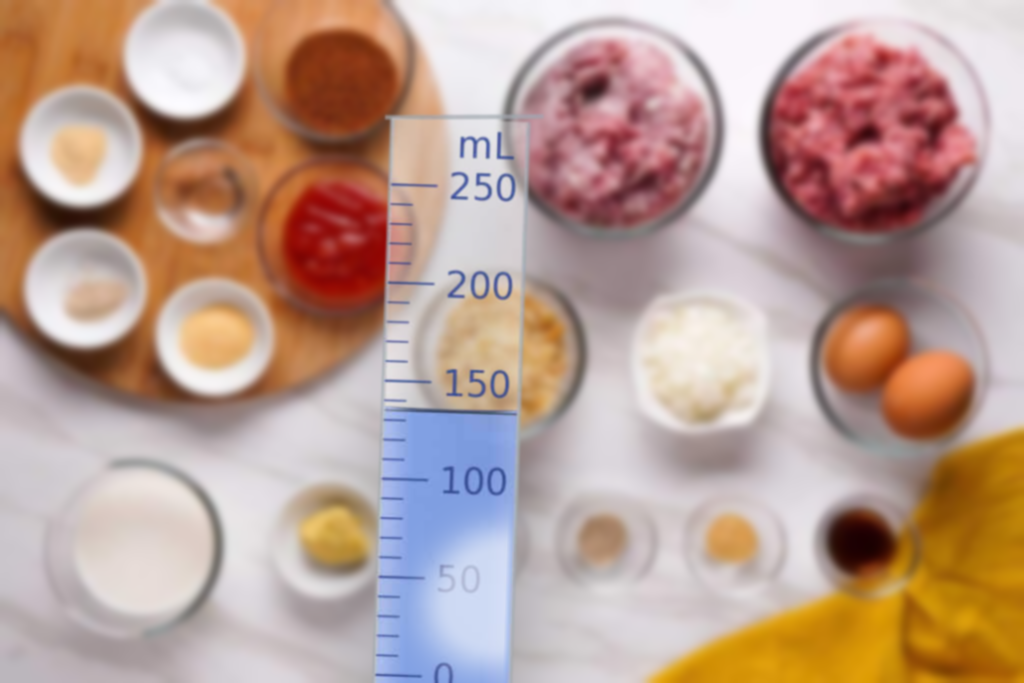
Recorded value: mL 135
